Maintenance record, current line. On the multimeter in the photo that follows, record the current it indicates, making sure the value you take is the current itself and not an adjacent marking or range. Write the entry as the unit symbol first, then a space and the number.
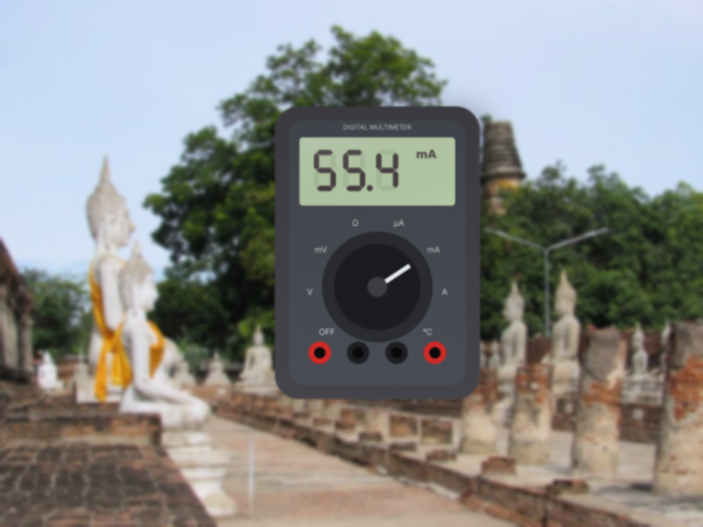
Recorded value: mA 55.4
